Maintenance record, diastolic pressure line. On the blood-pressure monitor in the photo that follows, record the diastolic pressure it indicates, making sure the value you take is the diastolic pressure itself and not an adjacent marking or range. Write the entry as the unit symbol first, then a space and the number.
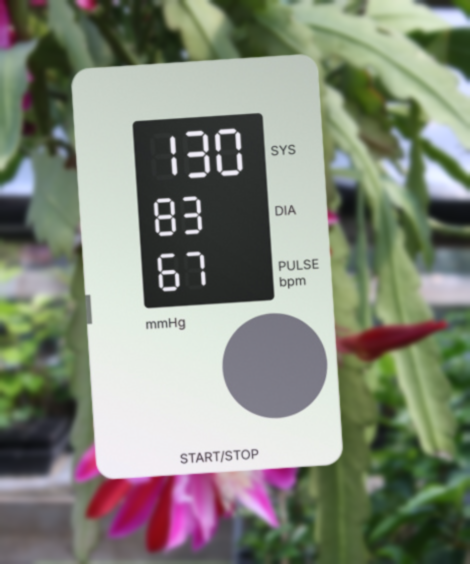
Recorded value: mmHg 83
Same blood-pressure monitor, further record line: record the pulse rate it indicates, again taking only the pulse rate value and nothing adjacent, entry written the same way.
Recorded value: bpm 67
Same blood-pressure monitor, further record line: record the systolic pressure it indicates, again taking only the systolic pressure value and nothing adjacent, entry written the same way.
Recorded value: mmHg 130
